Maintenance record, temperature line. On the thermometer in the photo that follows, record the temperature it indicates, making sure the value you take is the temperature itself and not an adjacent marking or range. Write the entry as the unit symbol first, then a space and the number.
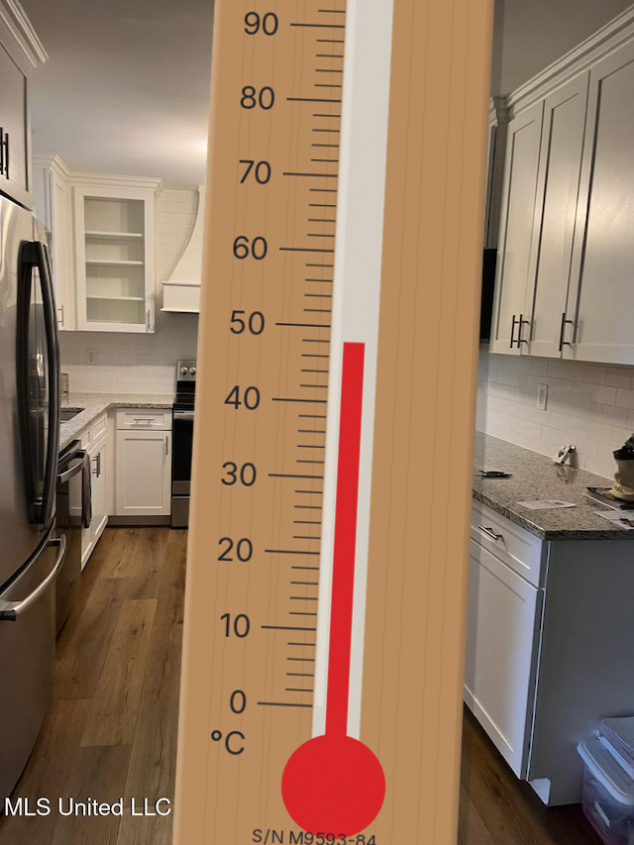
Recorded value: °C 48
